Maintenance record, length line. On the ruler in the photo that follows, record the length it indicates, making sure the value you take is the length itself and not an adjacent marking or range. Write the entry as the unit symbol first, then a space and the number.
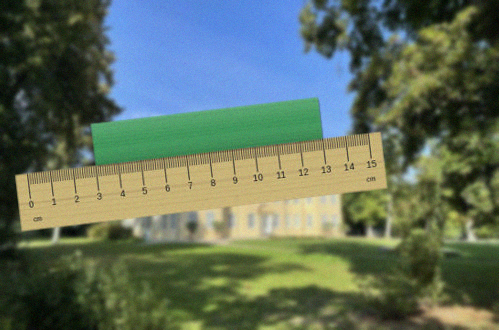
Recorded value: cm 10
